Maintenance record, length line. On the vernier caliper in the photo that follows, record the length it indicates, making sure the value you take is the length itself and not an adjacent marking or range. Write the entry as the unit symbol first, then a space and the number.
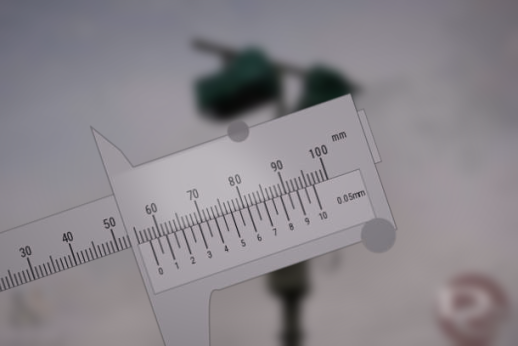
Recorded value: mm 57.5
